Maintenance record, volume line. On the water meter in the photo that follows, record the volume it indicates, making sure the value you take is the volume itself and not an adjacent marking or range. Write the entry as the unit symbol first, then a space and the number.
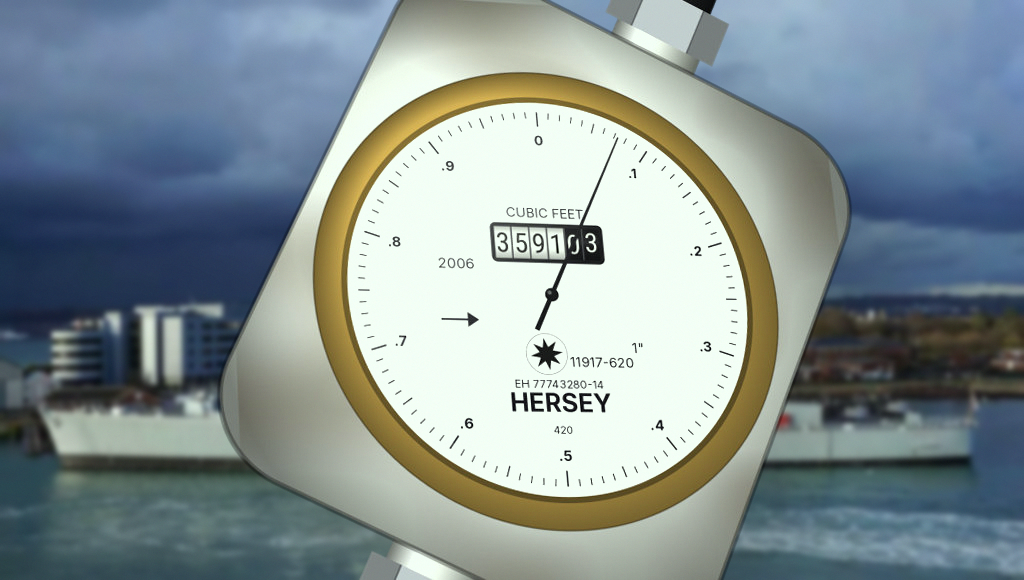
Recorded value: ft³ 359103.07
